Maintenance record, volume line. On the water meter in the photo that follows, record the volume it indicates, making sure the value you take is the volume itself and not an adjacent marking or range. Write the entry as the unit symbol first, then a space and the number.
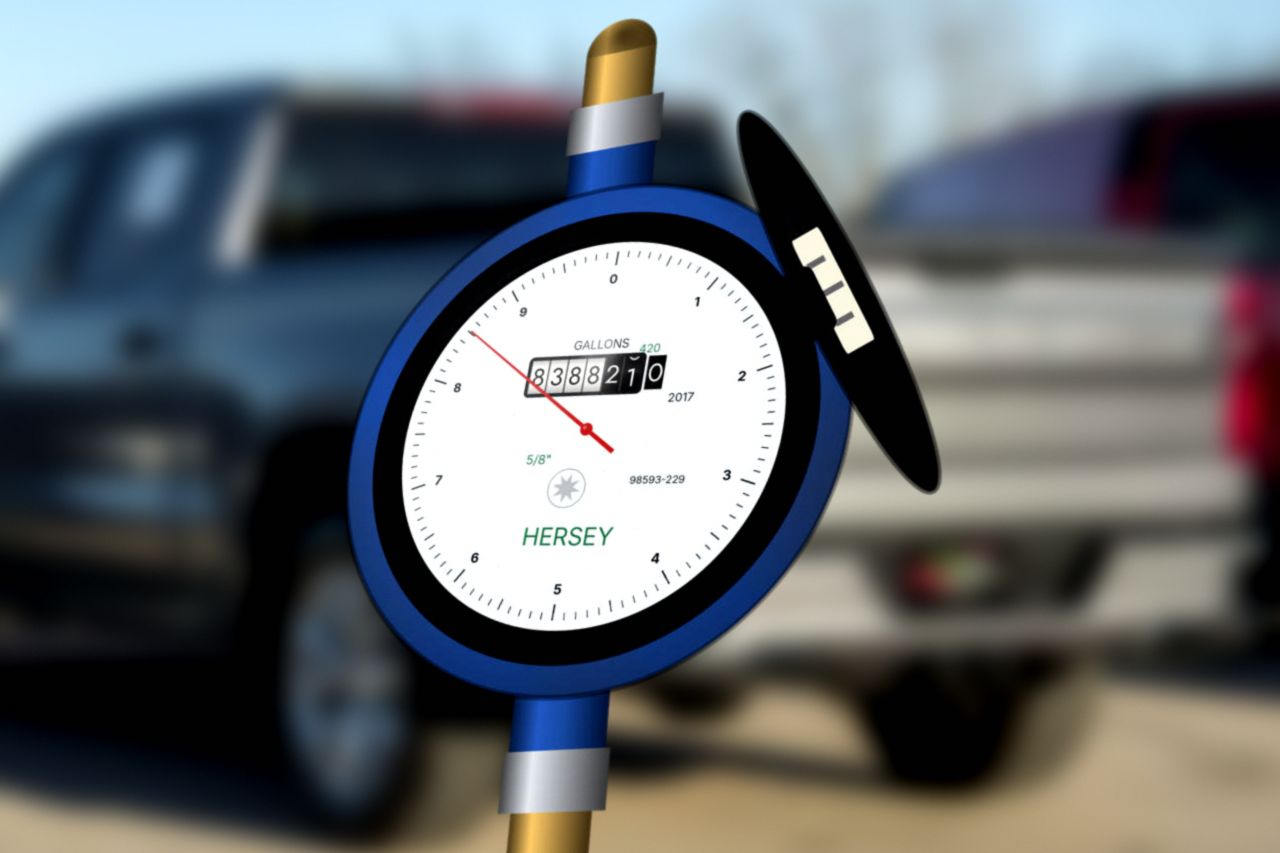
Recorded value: gal 8388208.5
